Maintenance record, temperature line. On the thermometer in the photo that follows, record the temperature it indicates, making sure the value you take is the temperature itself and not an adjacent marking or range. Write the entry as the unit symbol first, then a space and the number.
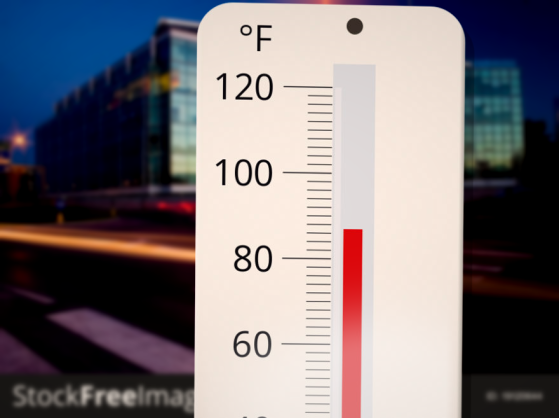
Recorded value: °F 87
